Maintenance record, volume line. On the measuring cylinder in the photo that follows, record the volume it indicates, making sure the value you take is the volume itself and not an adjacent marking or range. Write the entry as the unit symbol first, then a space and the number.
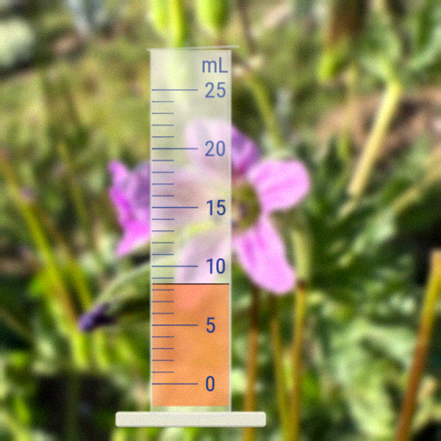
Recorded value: mL 8.5
